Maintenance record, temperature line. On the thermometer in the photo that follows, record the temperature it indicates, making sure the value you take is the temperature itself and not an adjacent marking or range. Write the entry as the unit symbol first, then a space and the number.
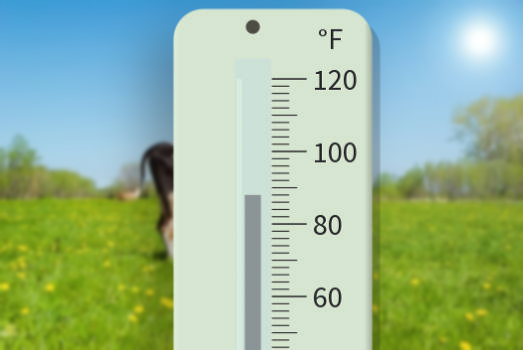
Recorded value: °F 88
